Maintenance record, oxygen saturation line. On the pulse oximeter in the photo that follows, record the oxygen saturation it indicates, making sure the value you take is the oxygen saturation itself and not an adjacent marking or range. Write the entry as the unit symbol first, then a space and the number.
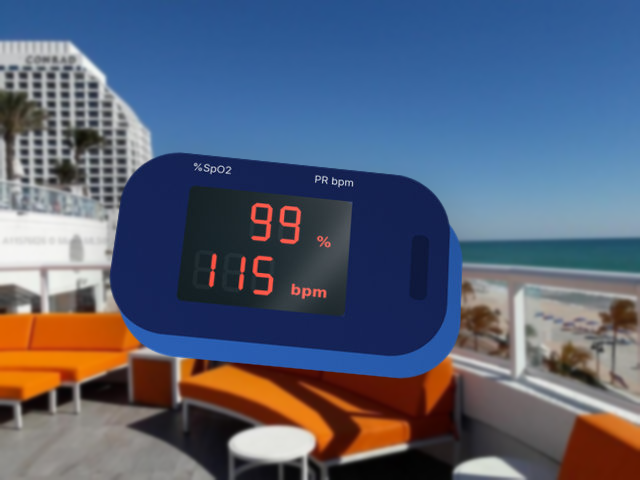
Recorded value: % 99
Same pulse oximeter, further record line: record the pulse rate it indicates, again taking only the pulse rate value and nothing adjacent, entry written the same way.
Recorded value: bpm 115
